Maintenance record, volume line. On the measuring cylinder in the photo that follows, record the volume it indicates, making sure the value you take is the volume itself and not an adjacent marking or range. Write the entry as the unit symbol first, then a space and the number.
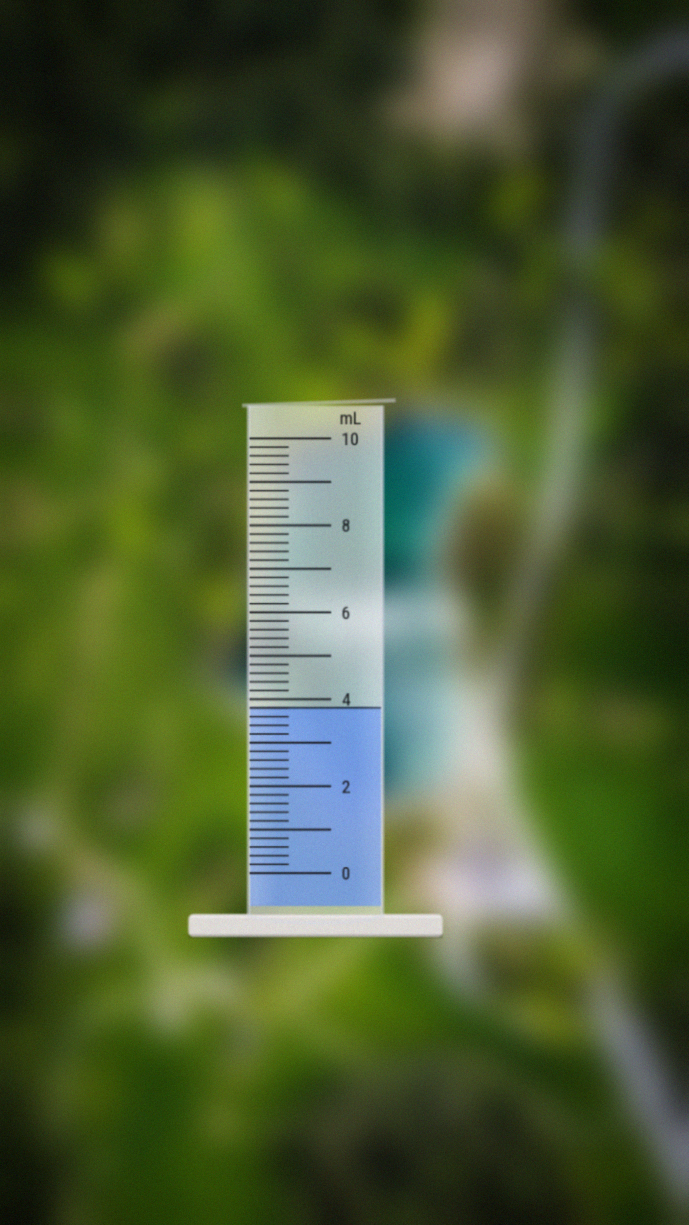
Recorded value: mL 3.8
